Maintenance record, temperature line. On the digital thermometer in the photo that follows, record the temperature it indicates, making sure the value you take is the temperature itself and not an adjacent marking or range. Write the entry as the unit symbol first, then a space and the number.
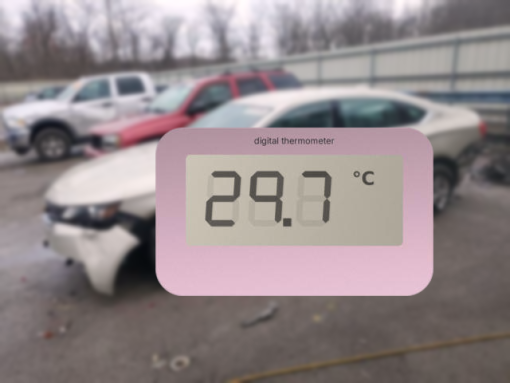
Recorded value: °C 29.7
